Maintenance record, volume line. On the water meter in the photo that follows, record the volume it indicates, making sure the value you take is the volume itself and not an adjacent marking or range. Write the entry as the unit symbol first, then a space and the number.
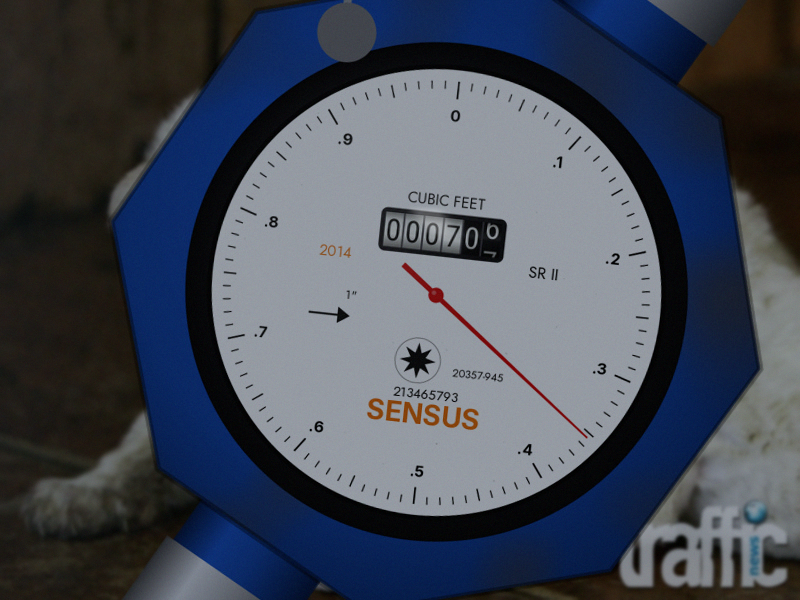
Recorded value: ft³ 706.35
